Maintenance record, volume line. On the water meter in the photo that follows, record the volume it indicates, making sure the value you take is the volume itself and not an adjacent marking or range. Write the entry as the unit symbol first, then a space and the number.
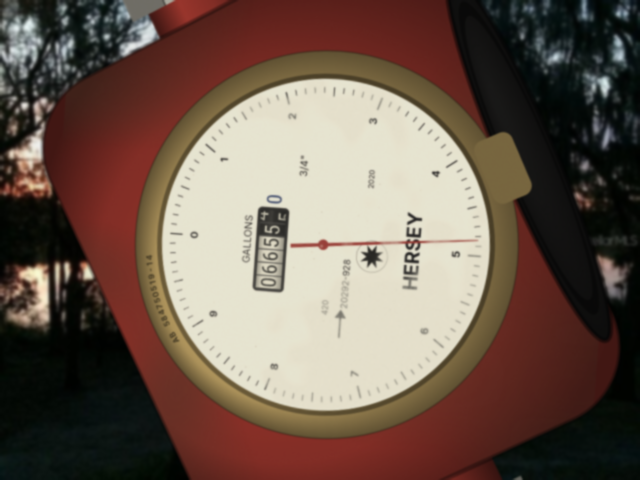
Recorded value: gal 665544.8
